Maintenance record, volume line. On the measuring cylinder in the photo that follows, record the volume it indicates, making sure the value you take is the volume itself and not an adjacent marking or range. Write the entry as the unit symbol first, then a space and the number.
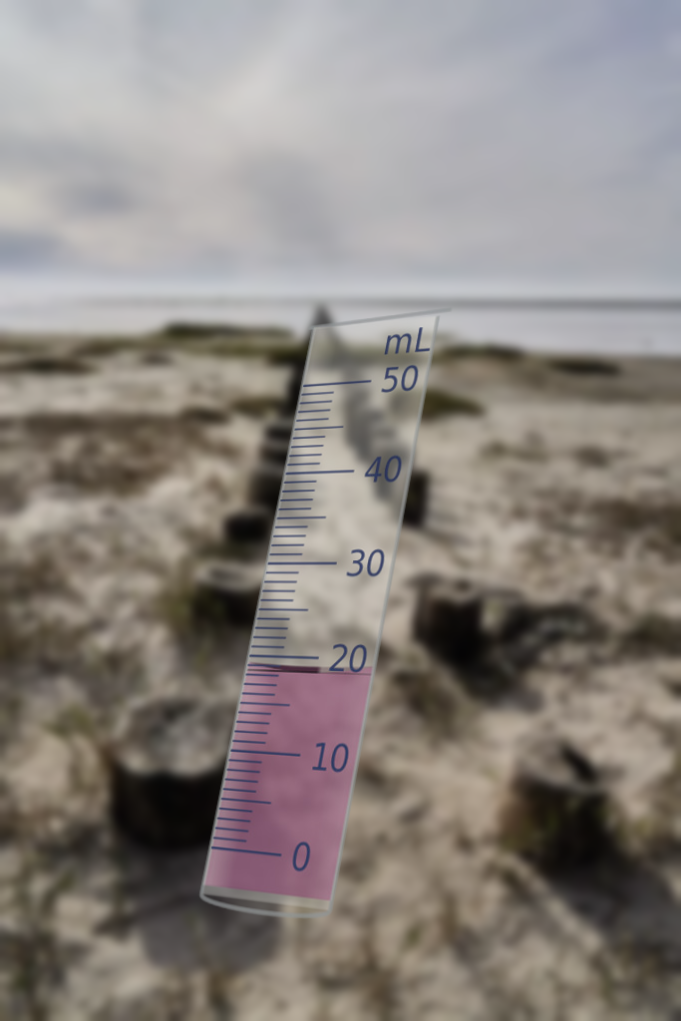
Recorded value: mL 18.5
